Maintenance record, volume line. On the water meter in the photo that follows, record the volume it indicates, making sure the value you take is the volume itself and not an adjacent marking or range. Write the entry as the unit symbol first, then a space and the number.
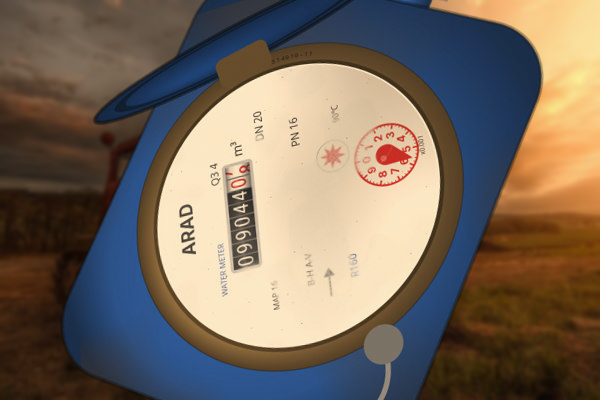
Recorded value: m³ 99044.075
